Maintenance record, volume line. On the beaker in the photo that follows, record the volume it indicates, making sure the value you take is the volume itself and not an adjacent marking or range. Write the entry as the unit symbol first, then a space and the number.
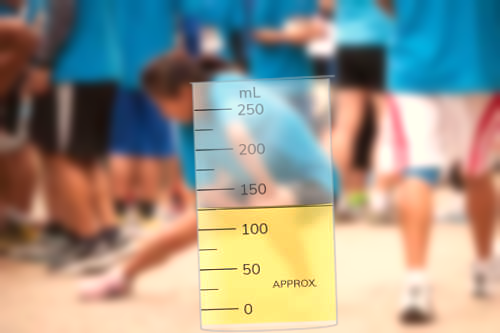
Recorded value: mL 125
